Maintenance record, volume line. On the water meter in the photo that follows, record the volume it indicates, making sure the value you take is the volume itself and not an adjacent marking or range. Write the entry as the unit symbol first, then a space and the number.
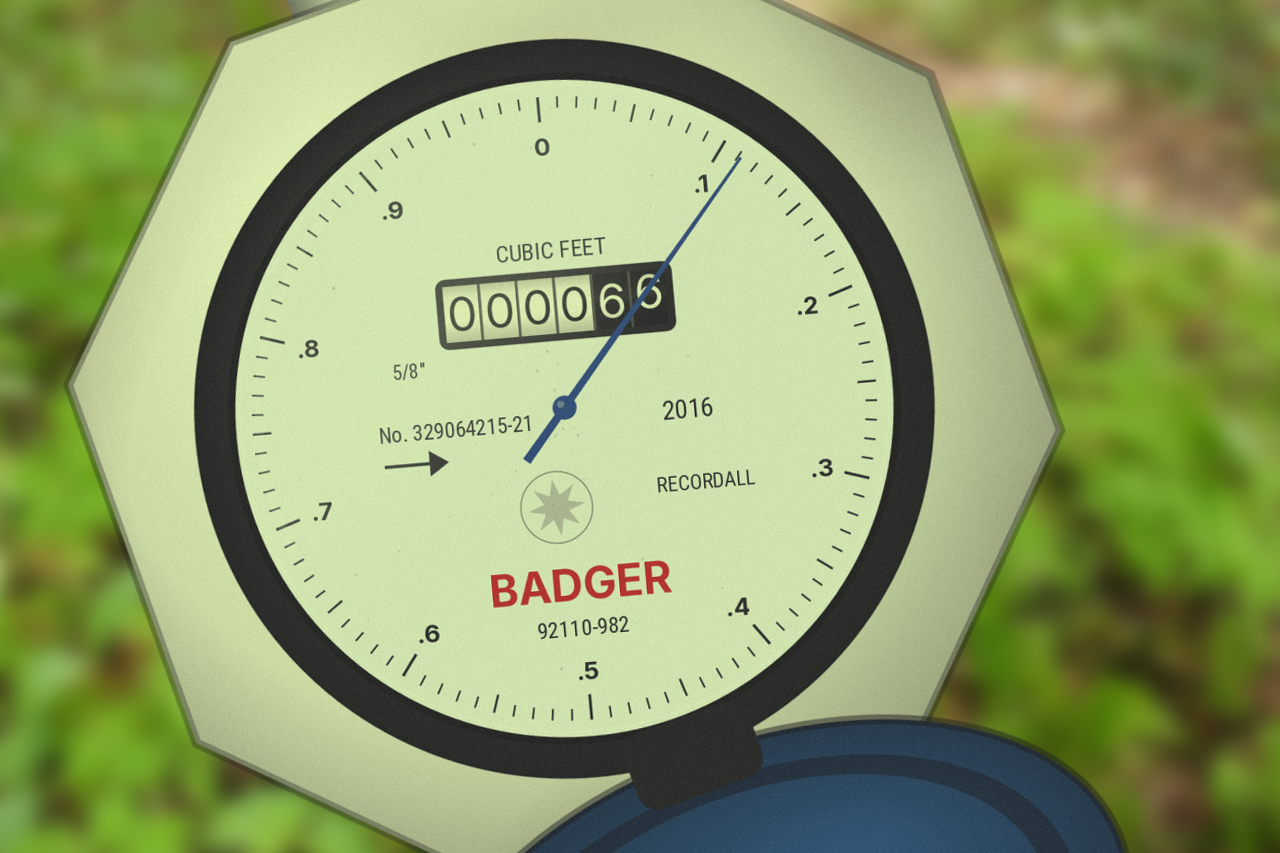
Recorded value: ft³ 66.11
